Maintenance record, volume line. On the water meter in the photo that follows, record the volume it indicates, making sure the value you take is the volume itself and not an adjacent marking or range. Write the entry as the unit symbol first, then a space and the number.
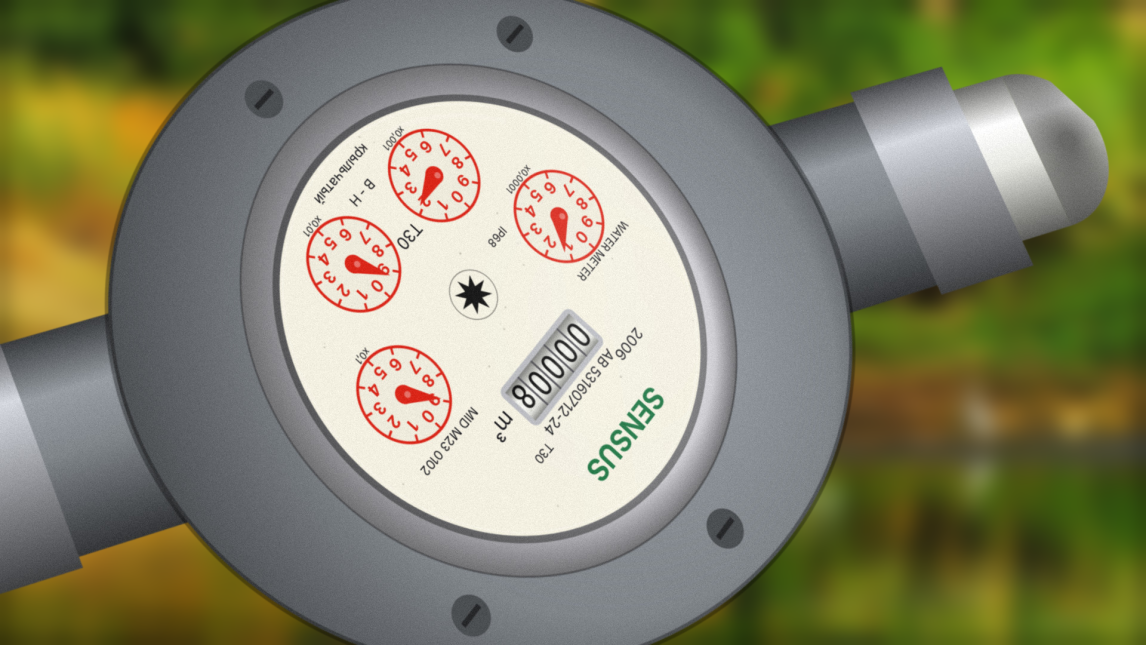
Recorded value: m³ 7.8921
